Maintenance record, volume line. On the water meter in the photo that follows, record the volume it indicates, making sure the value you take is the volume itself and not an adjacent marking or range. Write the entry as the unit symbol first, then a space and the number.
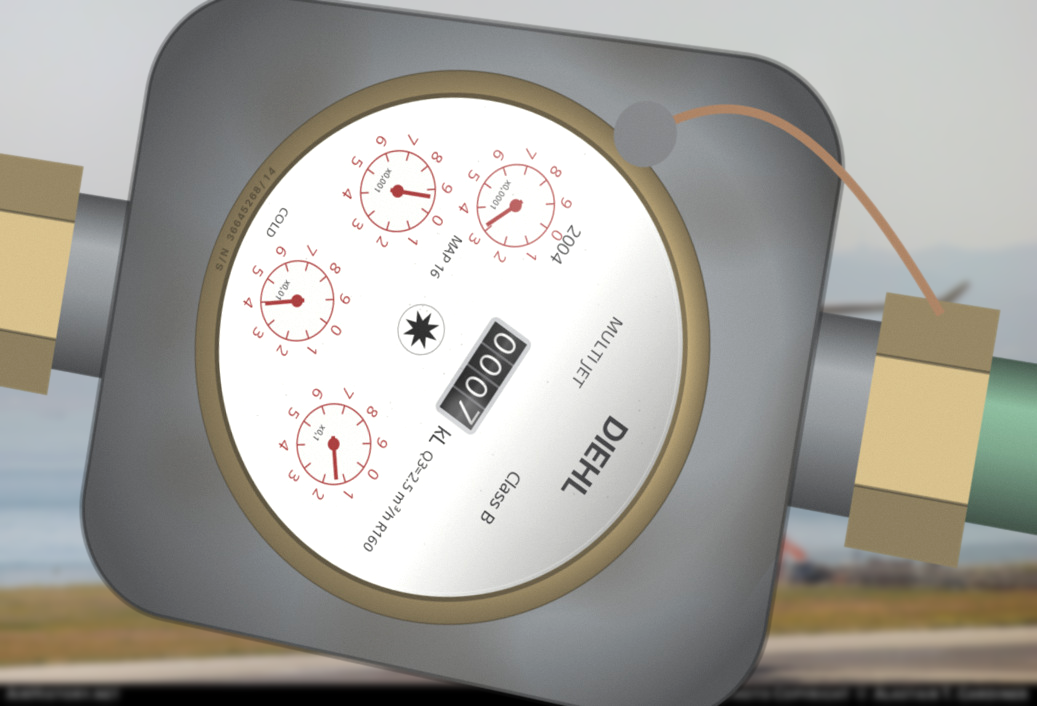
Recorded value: kL 7.1393
